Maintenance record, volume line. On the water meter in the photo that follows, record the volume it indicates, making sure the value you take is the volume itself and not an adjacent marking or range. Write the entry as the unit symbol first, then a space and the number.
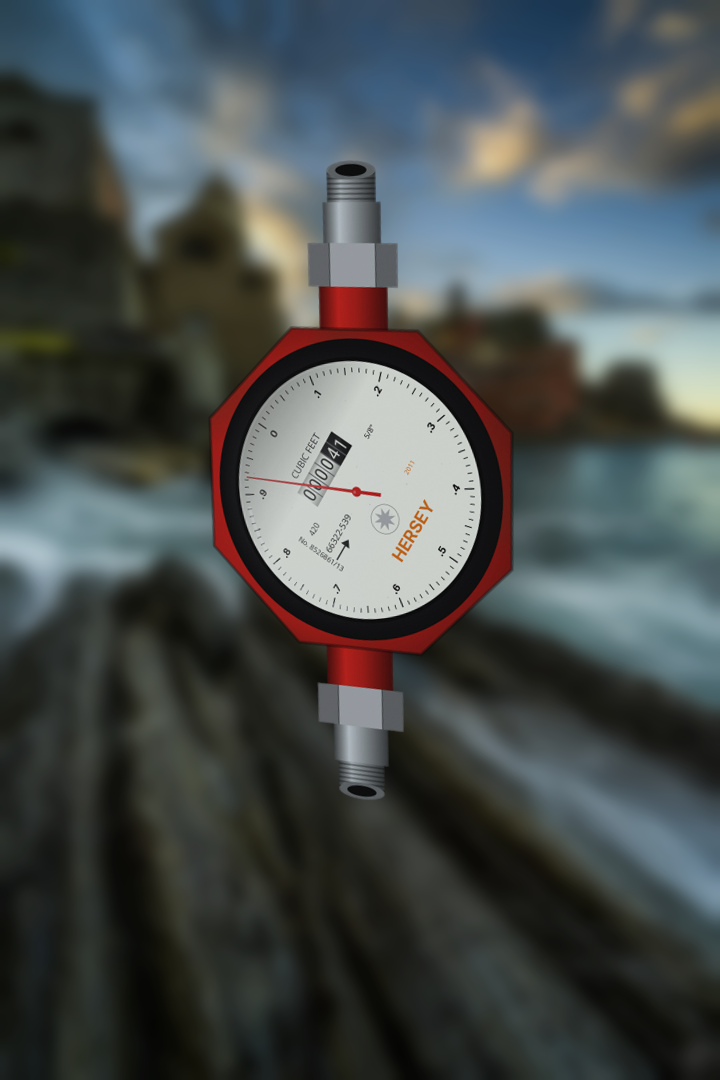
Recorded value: ft³ 40.92
